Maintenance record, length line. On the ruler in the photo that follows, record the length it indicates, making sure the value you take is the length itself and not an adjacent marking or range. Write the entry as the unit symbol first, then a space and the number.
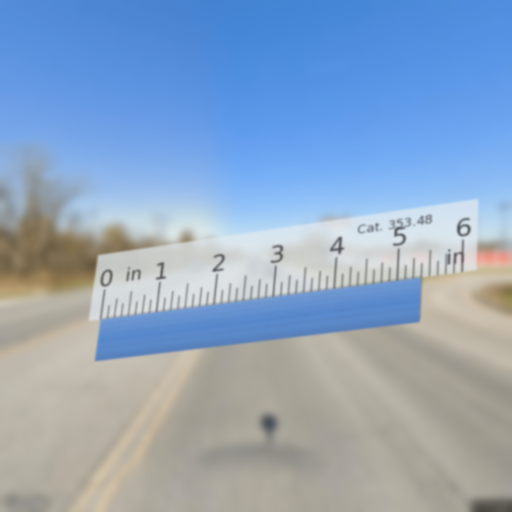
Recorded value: in 5.375
